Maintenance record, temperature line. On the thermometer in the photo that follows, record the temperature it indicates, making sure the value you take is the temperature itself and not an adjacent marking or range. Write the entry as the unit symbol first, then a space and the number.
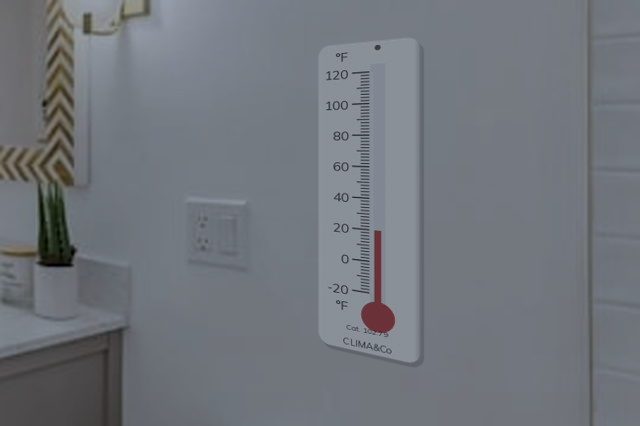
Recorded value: °F 20
